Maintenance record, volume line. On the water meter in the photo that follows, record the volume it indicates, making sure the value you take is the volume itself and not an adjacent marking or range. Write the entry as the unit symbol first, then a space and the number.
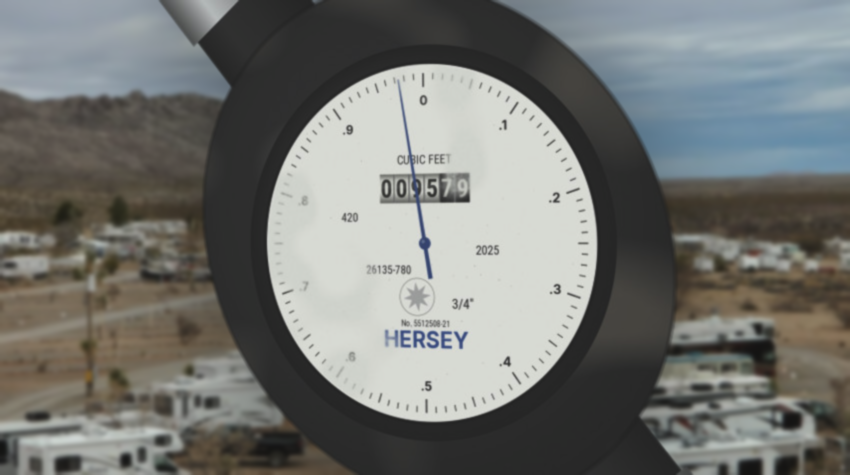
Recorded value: ft³ 9578.97
